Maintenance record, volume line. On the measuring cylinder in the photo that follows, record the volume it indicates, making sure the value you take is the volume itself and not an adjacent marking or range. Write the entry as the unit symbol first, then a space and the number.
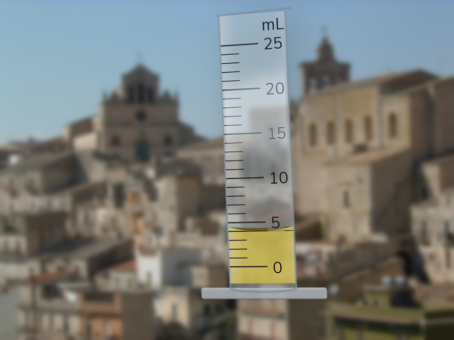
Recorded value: mL 4
